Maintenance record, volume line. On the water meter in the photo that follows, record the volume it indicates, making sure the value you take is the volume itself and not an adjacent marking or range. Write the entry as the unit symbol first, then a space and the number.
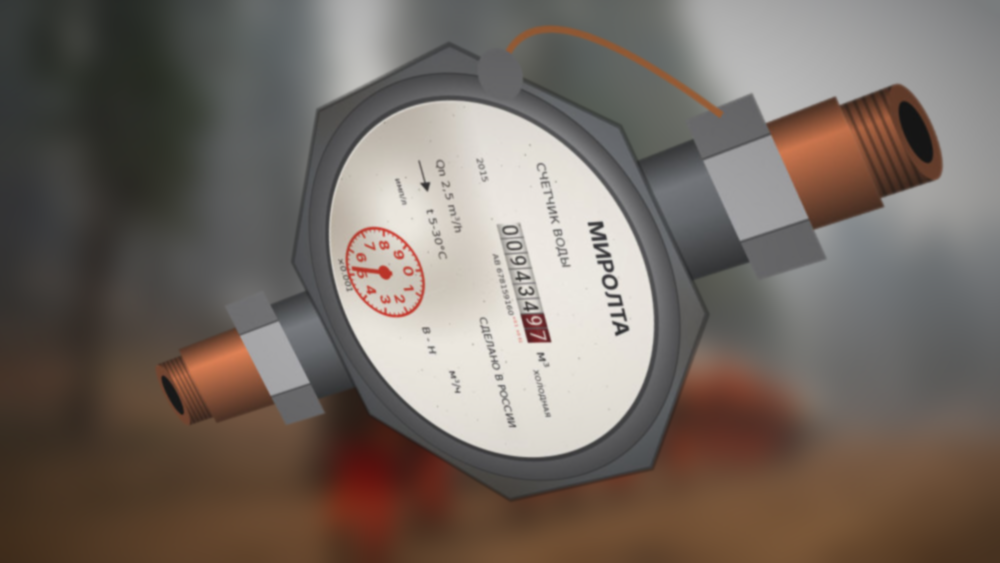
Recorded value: m³ 9434.975
